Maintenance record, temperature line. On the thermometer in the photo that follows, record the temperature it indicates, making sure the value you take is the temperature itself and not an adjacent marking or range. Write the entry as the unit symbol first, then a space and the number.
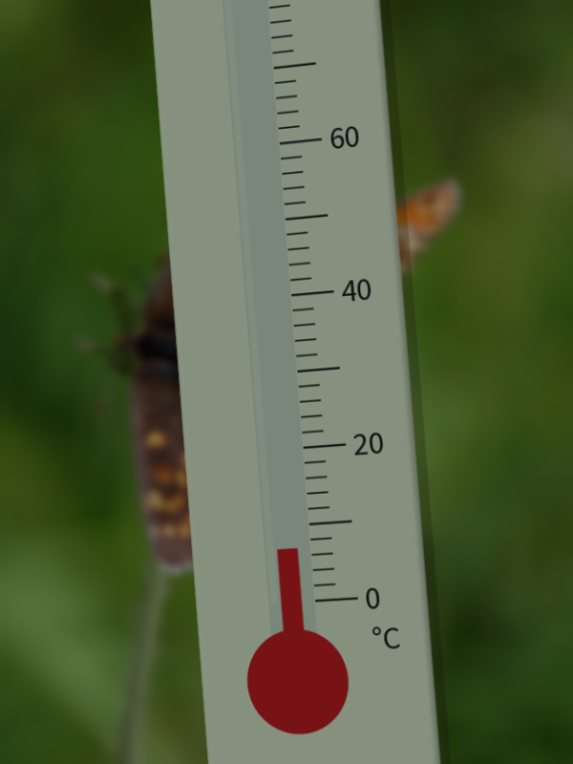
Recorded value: °C 7
